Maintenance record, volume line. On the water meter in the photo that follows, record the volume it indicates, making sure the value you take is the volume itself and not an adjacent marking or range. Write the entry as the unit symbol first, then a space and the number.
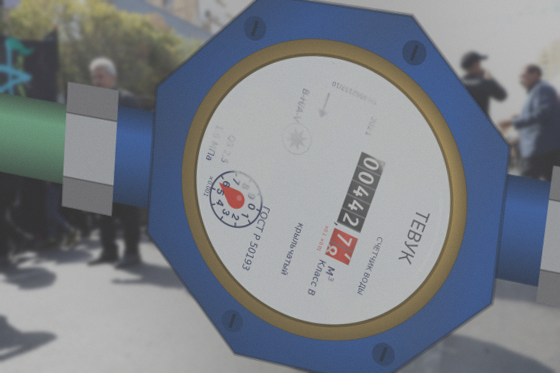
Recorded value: m³ 442.775
